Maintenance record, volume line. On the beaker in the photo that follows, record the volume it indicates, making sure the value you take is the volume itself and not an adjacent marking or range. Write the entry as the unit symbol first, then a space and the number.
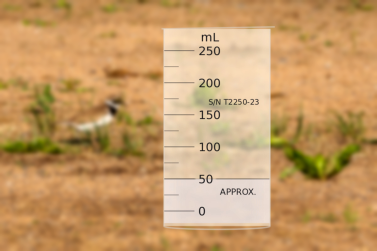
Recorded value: mL 50
